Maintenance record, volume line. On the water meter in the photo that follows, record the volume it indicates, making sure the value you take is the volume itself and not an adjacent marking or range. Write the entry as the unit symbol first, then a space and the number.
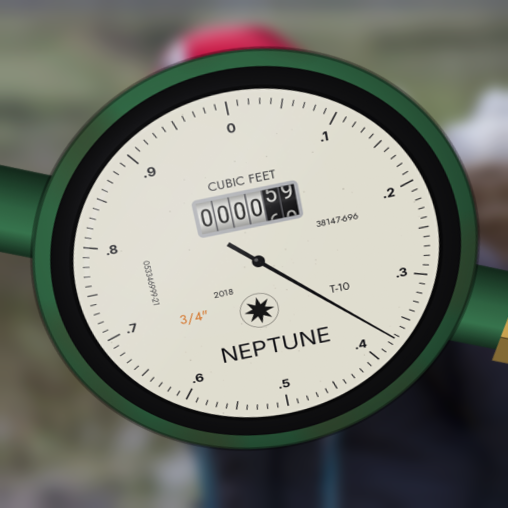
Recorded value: ft³ 59.37
